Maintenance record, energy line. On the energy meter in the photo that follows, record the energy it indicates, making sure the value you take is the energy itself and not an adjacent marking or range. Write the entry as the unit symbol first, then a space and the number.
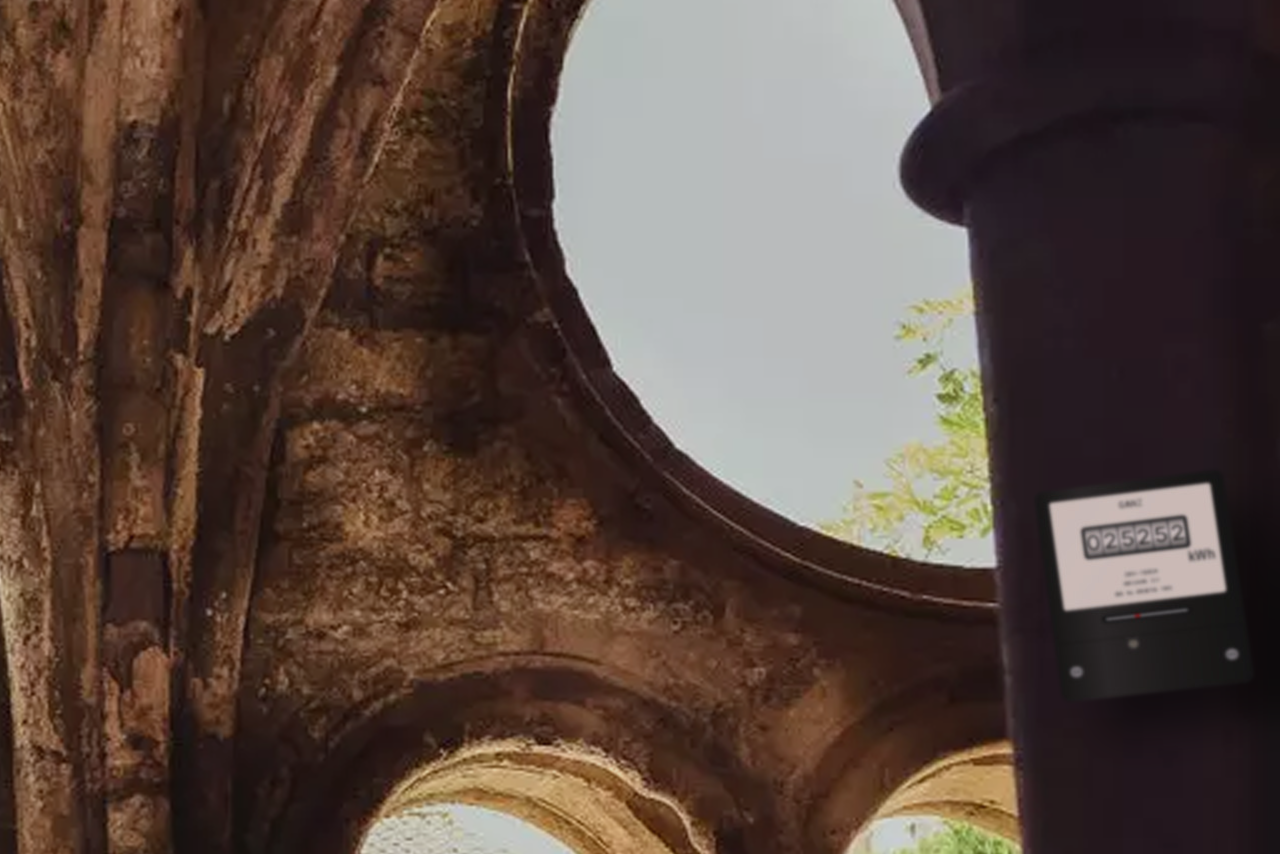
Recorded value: kWh 25252
